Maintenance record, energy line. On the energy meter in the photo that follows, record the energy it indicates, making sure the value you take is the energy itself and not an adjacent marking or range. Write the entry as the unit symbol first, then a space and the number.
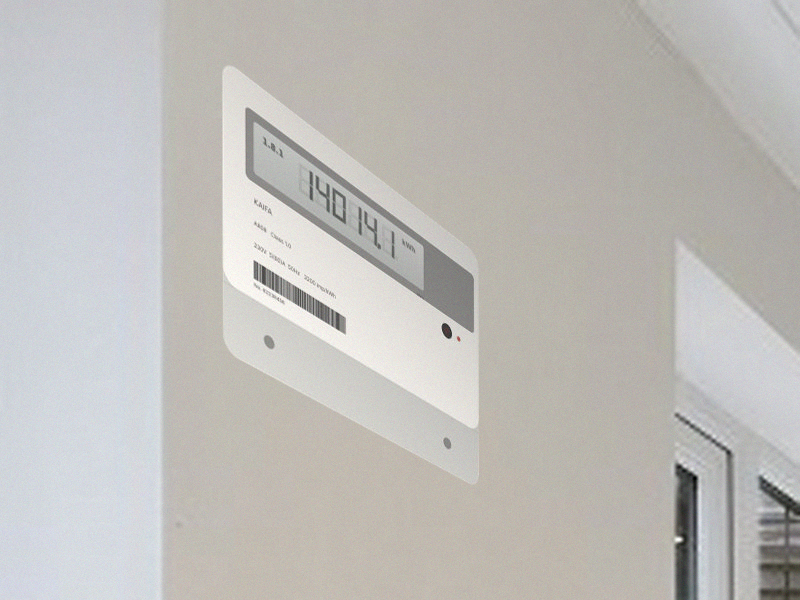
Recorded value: kWh 14014.1
